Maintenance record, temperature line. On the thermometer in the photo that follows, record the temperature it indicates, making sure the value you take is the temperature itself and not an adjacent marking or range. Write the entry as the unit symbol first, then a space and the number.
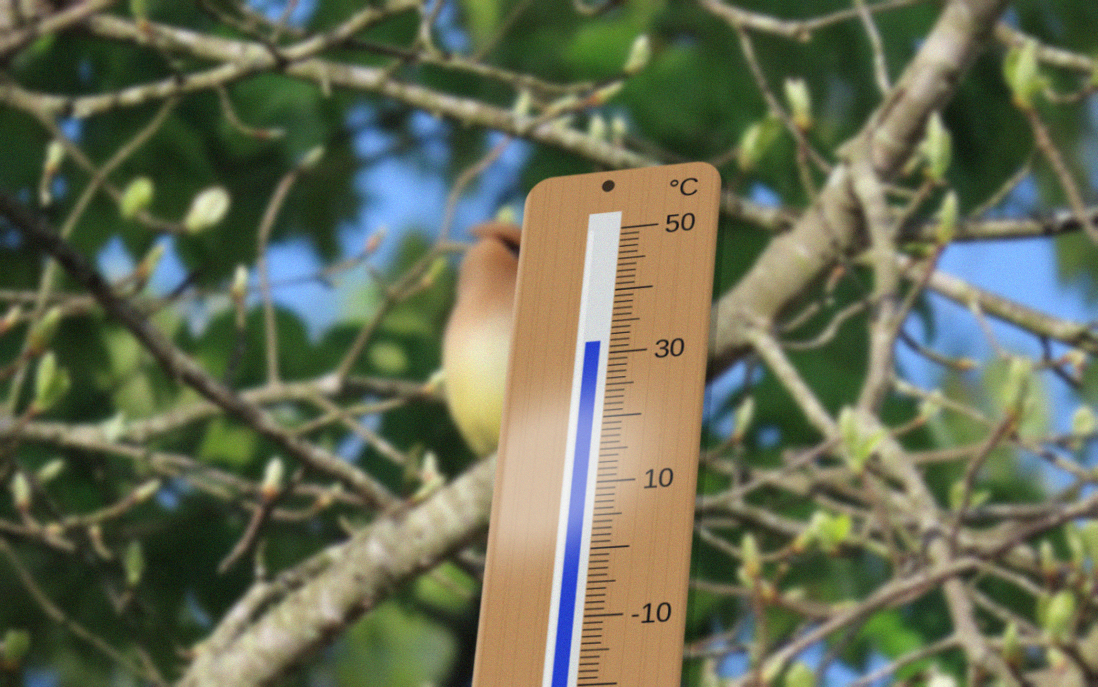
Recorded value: °C 32
